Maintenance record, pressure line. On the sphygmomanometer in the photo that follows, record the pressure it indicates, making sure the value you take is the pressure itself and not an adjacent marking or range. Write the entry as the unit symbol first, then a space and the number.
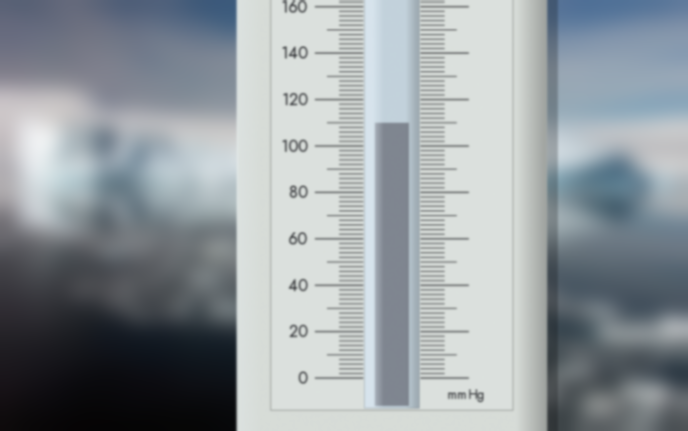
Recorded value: mmHg 110
